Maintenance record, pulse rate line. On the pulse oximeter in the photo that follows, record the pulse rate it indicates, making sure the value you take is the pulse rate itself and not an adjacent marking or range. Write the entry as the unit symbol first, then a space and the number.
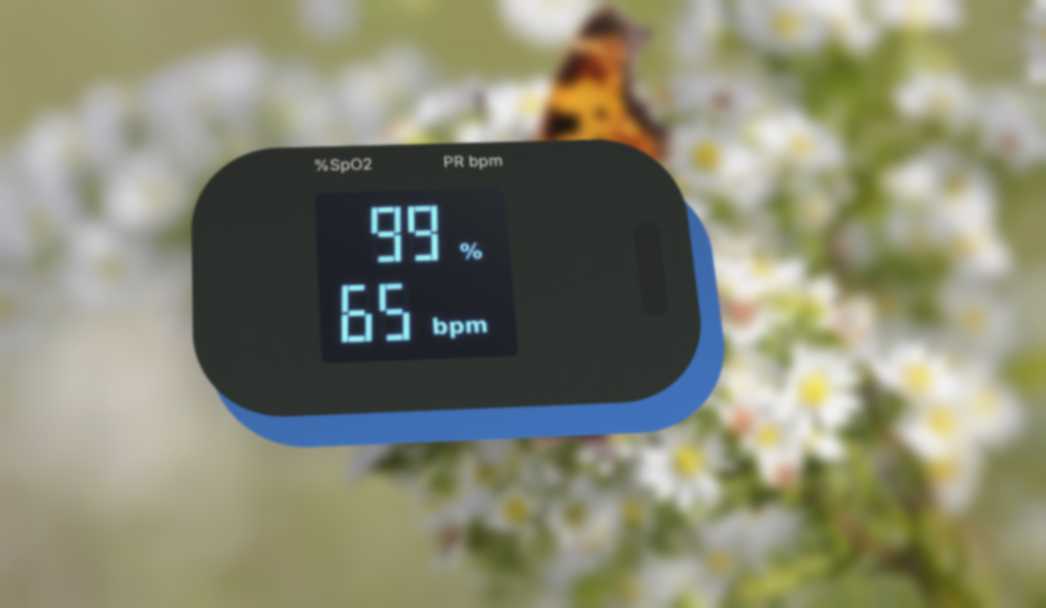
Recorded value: bpm 65
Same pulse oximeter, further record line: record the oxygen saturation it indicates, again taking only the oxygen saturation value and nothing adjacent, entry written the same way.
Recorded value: % 99
